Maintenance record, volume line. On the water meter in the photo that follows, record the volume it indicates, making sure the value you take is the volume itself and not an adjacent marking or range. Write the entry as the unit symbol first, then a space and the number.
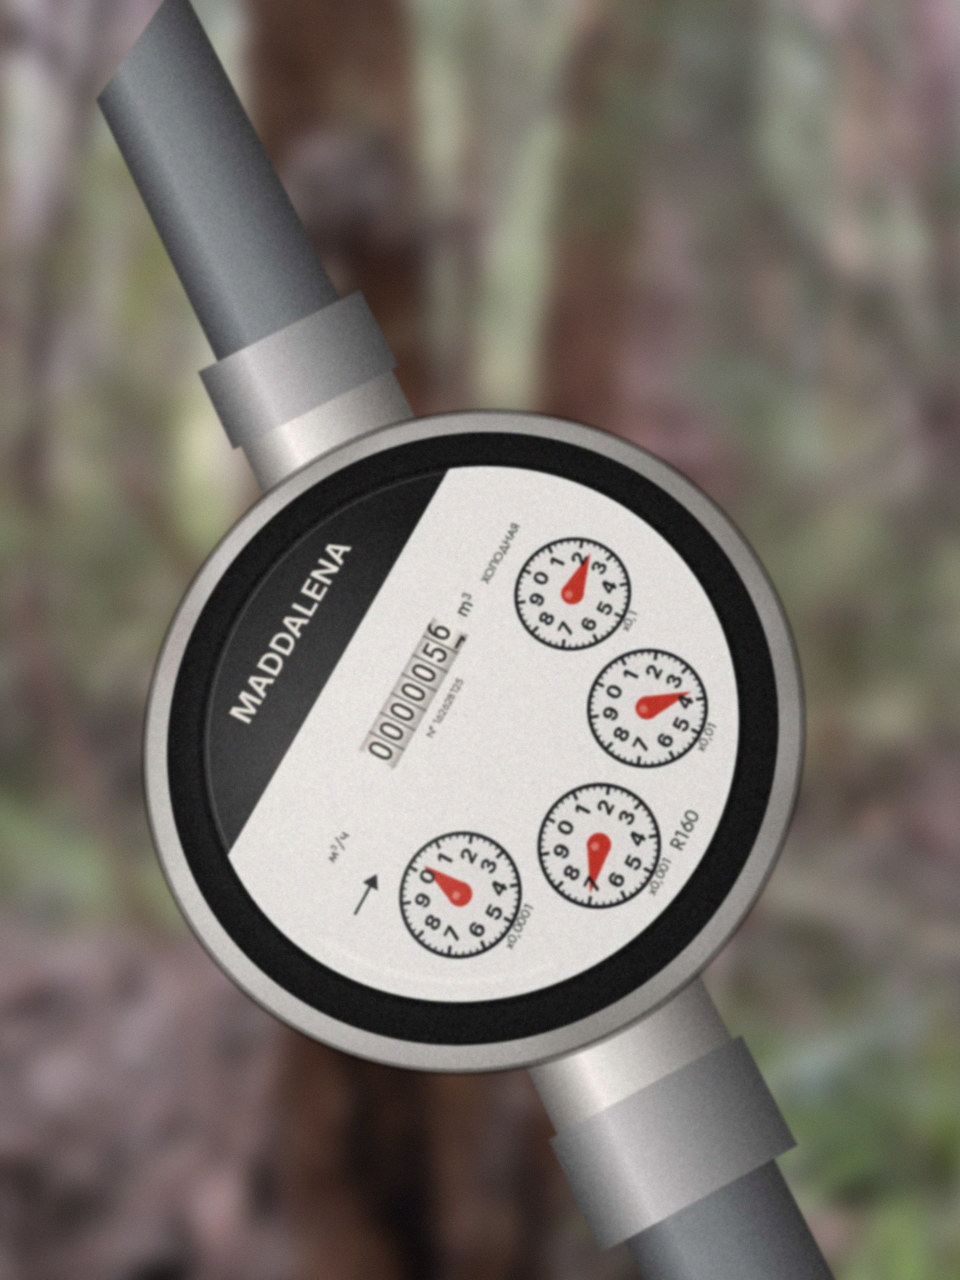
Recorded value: m³ 56.2370
